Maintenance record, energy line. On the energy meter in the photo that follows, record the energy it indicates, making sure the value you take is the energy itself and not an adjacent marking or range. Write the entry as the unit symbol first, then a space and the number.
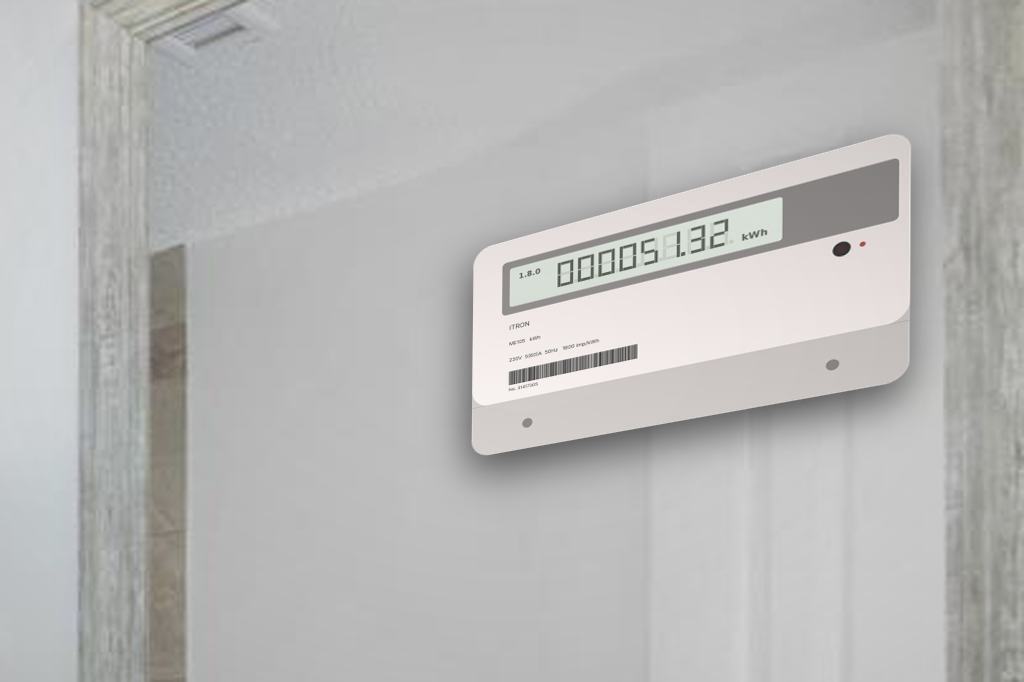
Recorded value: kWh 51.32
